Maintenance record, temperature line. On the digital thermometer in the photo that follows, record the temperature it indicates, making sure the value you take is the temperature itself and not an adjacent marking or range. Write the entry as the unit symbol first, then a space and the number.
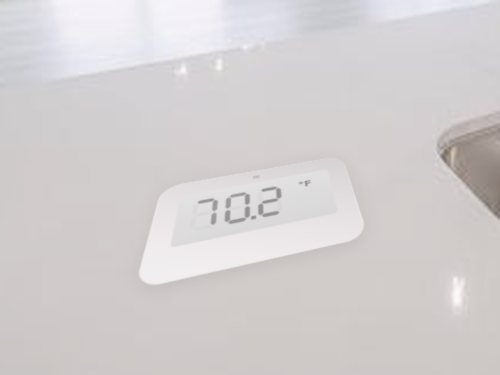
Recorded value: °F 70.2
